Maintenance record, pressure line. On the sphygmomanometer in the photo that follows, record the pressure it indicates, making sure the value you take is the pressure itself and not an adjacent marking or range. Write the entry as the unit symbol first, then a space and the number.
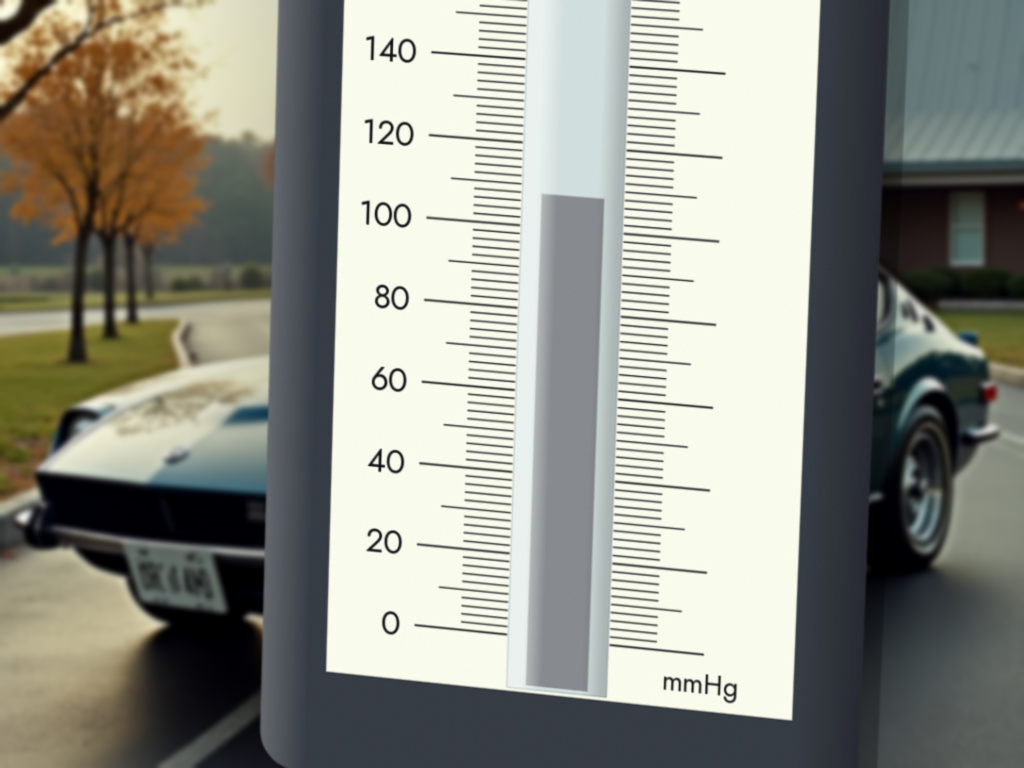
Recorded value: mmHg 108
